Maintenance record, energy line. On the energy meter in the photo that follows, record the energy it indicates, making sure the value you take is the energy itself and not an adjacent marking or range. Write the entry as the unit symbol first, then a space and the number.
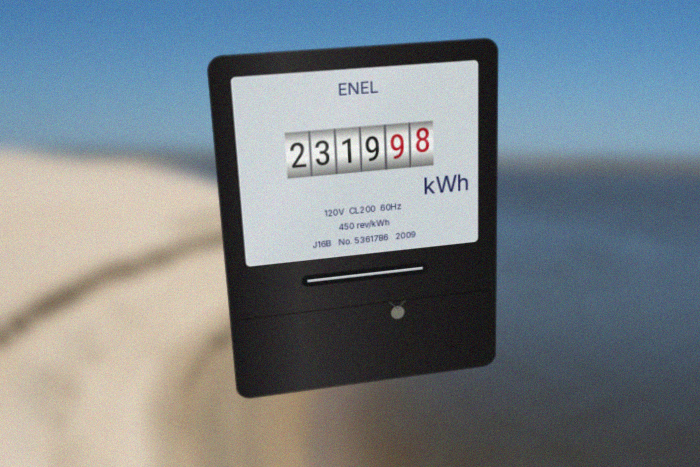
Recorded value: kWh 2319.98
